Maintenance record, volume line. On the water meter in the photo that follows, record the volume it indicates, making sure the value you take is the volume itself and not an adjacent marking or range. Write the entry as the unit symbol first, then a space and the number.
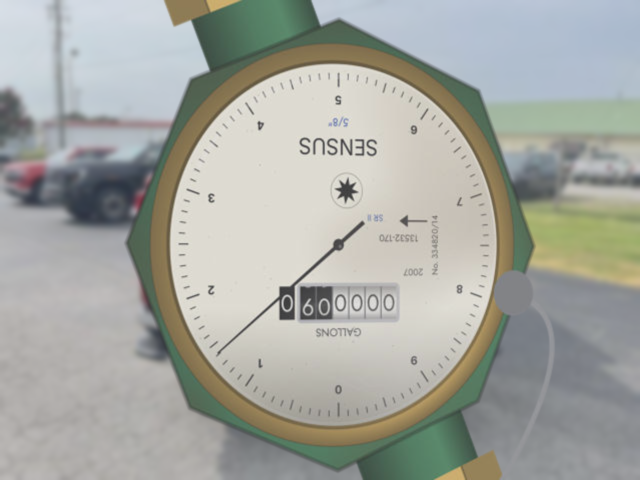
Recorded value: gal 91.4
